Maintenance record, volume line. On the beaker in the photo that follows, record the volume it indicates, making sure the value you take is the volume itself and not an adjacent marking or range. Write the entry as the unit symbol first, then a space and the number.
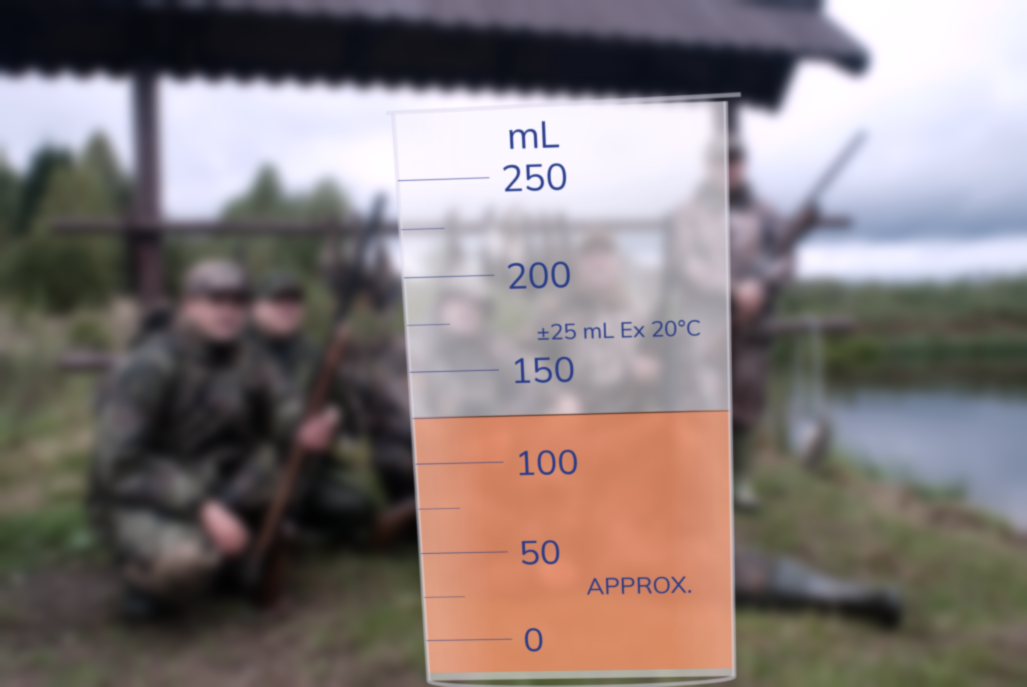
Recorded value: mL 125
